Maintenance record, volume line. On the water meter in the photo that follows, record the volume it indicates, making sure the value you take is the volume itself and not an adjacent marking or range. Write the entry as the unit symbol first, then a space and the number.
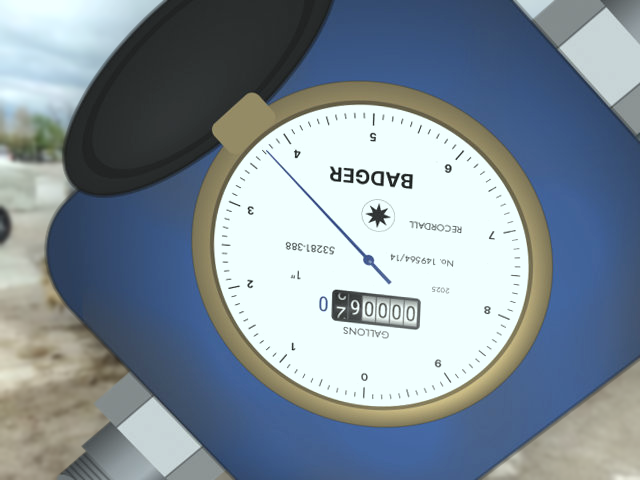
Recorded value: gal 623.7
